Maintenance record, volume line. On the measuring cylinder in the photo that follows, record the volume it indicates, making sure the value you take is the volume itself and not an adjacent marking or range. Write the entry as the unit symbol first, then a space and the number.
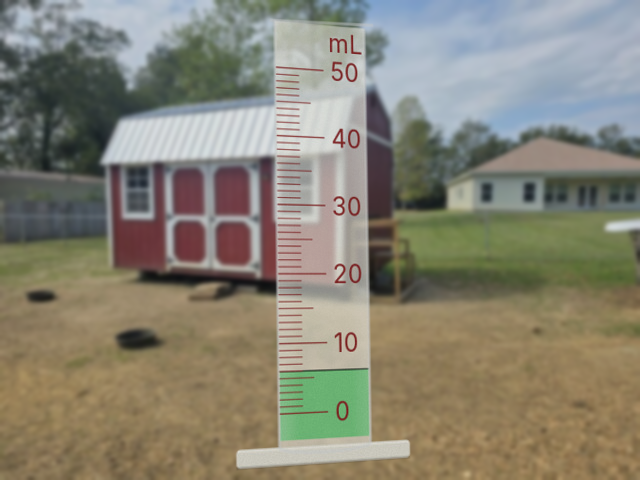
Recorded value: mL 6
